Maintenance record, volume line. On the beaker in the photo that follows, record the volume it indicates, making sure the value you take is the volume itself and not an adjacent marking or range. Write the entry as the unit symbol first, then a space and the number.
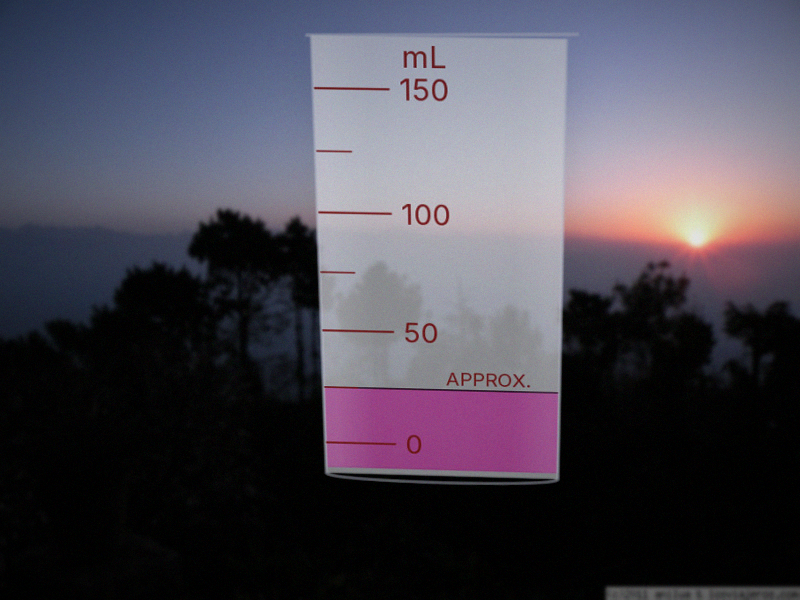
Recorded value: mL 25
